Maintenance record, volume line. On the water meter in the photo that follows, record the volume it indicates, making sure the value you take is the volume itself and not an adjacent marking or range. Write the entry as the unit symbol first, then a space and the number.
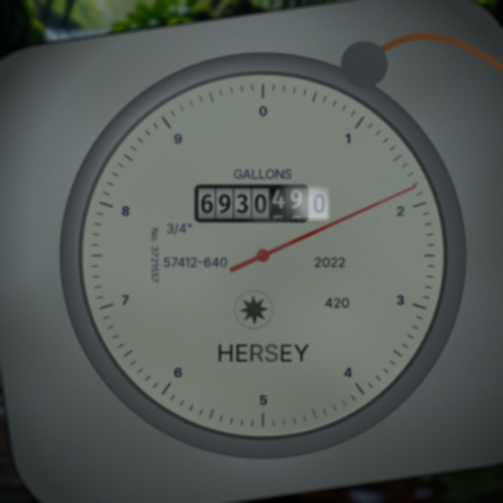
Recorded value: gal 6930491.8
